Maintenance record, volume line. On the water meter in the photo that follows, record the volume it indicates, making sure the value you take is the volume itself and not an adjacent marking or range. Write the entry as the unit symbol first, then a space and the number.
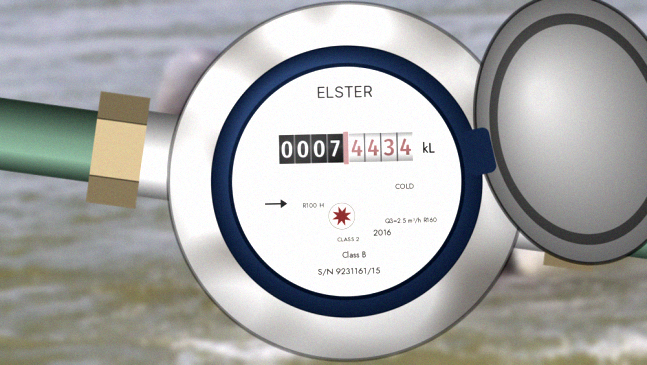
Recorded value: kL 7.4434
